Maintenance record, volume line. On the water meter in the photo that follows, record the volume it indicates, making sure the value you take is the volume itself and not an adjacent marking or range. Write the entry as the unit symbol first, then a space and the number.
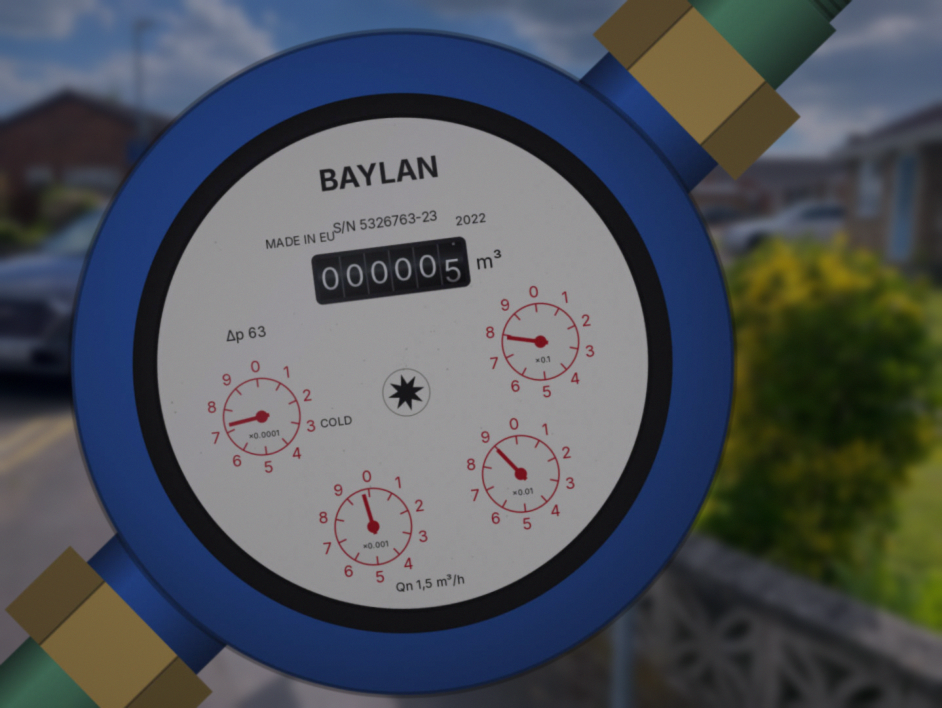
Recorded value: m³ 4.7897
